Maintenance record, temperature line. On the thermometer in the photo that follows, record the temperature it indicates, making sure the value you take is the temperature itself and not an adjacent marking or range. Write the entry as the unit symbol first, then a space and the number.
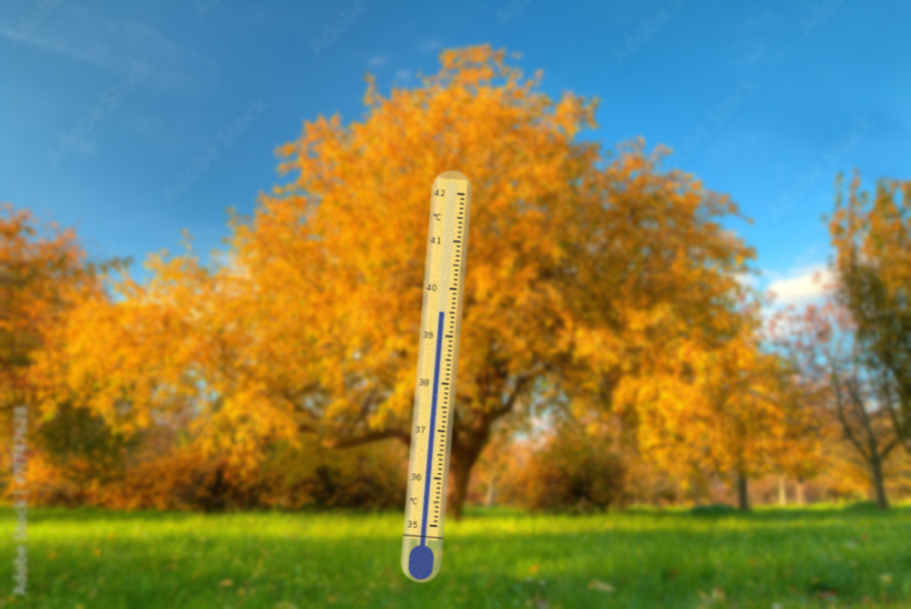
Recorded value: °C 39.5
